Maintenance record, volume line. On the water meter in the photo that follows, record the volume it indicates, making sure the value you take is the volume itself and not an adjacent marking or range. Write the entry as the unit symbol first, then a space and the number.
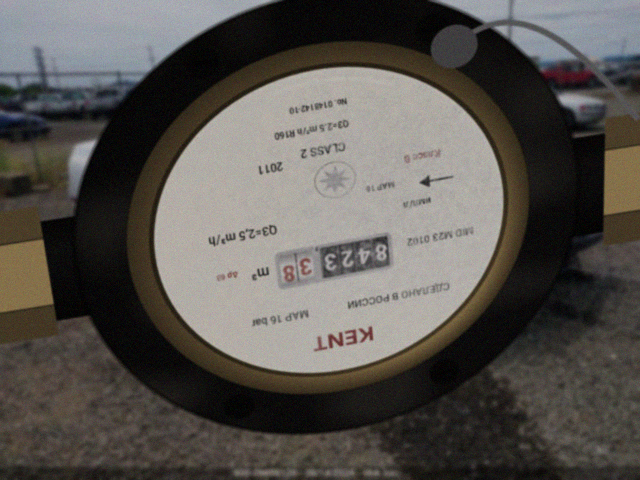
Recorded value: m³ 8423.38
